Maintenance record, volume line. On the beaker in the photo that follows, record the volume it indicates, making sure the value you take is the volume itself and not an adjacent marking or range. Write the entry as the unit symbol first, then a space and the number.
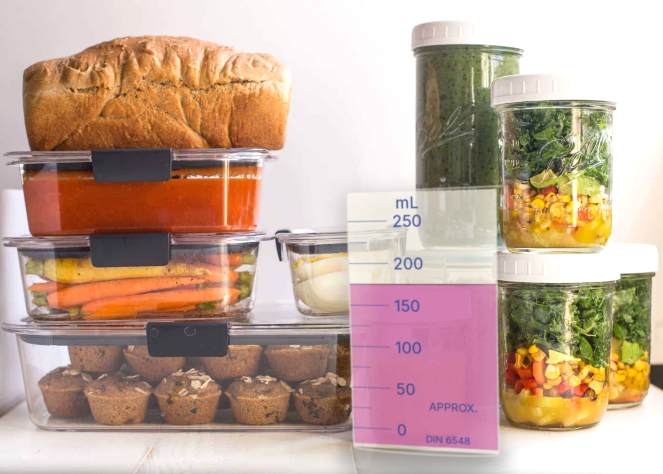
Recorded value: mL 175
